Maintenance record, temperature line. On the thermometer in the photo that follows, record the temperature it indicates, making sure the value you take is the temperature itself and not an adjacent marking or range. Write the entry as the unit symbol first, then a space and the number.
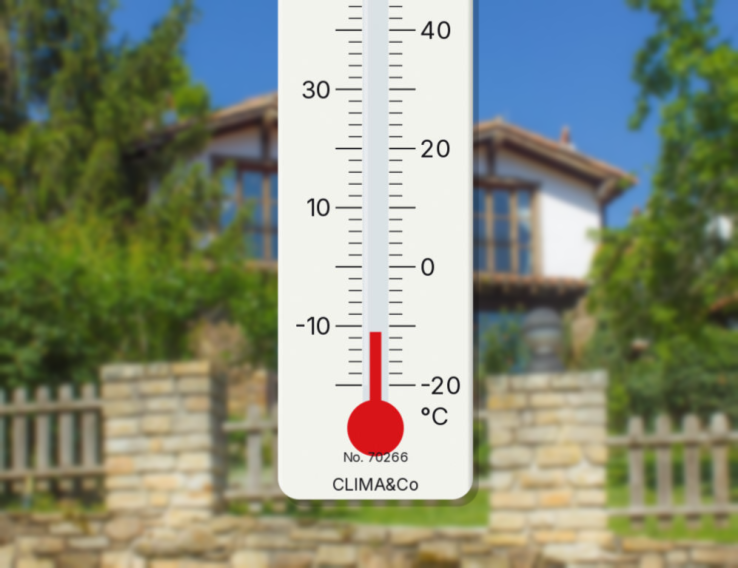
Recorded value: °C -11
